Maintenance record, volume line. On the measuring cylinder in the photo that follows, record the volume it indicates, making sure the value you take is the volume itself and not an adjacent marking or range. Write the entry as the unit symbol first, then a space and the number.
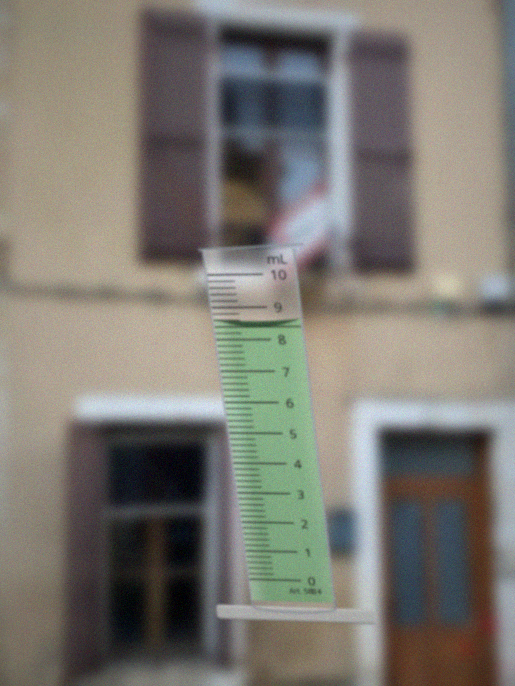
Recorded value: mL 8.4
